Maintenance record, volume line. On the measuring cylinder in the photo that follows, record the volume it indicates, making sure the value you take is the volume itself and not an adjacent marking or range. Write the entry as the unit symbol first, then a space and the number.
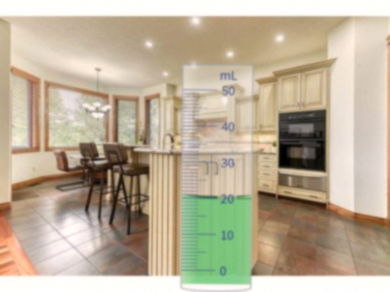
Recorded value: mL 20
